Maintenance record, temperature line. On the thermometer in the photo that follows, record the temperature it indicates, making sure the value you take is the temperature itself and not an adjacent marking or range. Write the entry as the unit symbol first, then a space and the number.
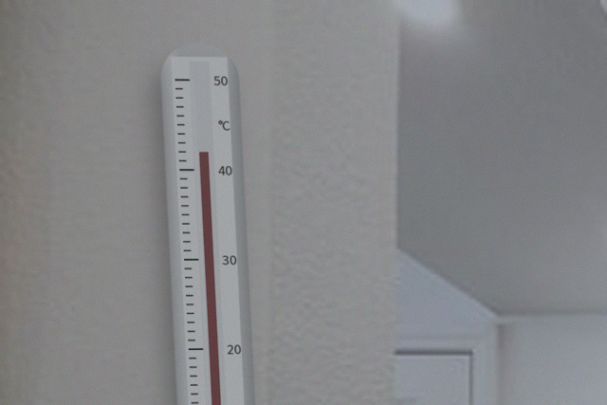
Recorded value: °C 42
